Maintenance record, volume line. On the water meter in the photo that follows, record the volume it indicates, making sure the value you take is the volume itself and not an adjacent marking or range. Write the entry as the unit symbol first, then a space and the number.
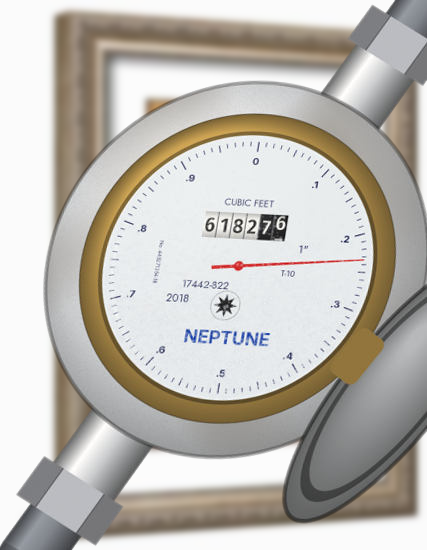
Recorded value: ft³ 618276.23
